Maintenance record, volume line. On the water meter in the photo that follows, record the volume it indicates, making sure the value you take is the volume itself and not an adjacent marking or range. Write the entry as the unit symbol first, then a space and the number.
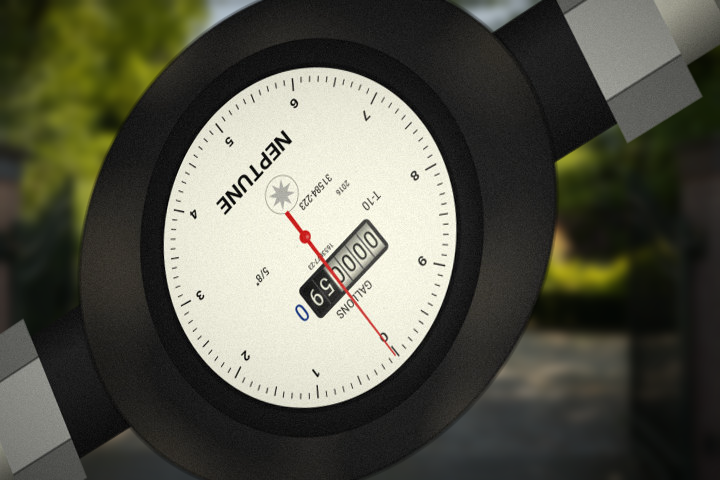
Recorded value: gal 590.0
